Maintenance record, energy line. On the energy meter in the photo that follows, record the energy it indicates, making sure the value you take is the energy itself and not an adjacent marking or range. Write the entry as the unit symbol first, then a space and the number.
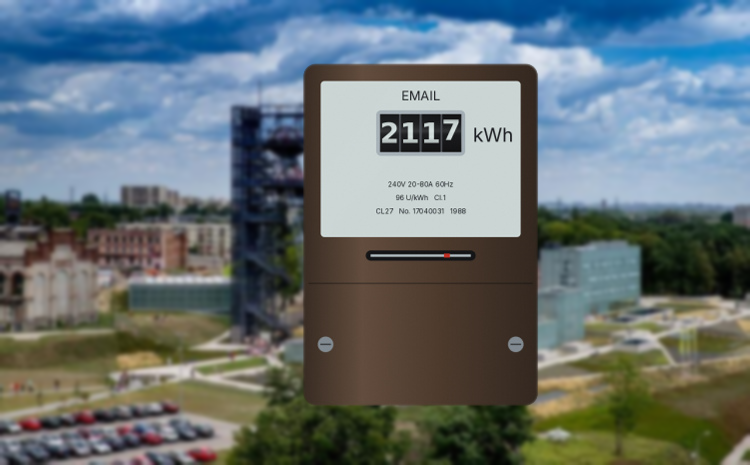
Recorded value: kWh 2117
